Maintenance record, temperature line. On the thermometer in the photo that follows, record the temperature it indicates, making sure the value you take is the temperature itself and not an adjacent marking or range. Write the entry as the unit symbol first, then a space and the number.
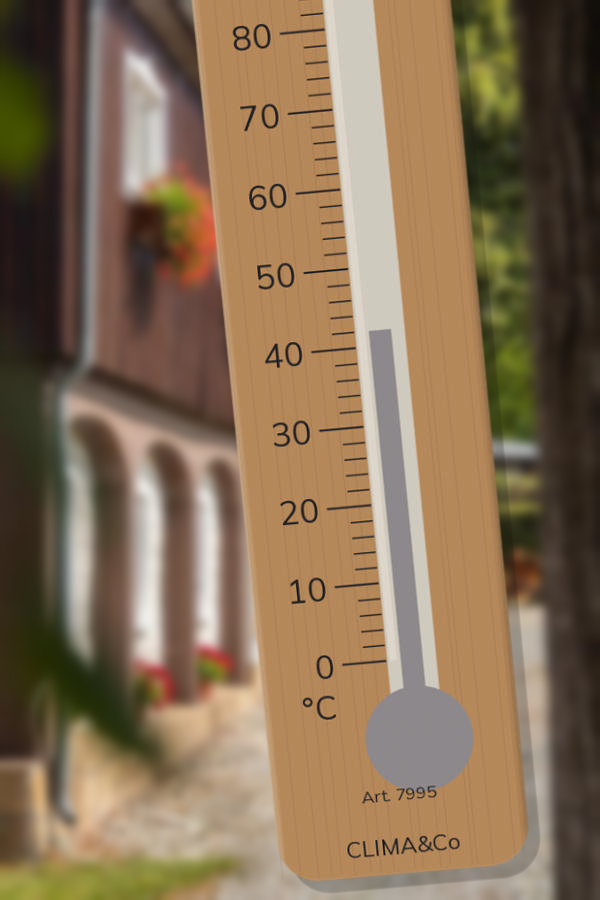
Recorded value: °C 42
